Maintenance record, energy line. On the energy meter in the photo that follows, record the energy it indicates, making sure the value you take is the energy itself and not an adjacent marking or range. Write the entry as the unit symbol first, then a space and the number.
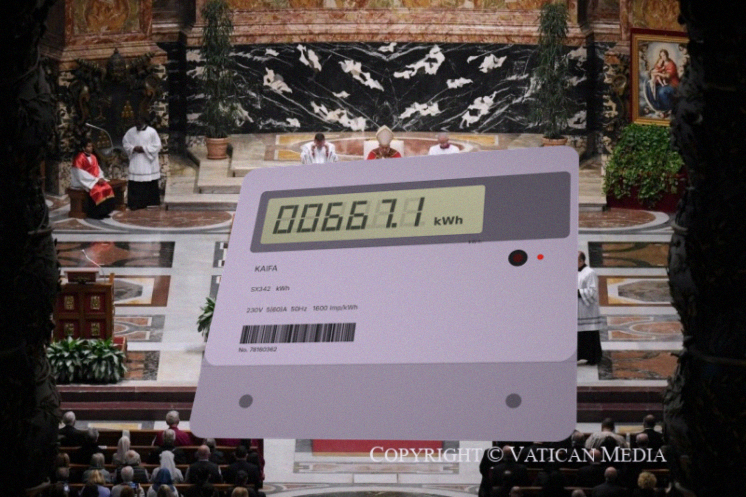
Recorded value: kWh 667.1
